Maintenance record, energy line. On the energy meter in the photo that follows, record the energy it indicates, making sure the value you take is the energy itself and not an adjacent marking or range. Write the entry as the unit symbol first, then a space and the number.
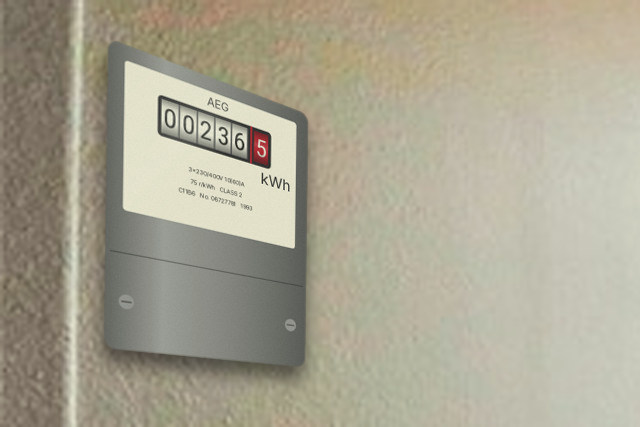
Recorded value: kWh 236.5
